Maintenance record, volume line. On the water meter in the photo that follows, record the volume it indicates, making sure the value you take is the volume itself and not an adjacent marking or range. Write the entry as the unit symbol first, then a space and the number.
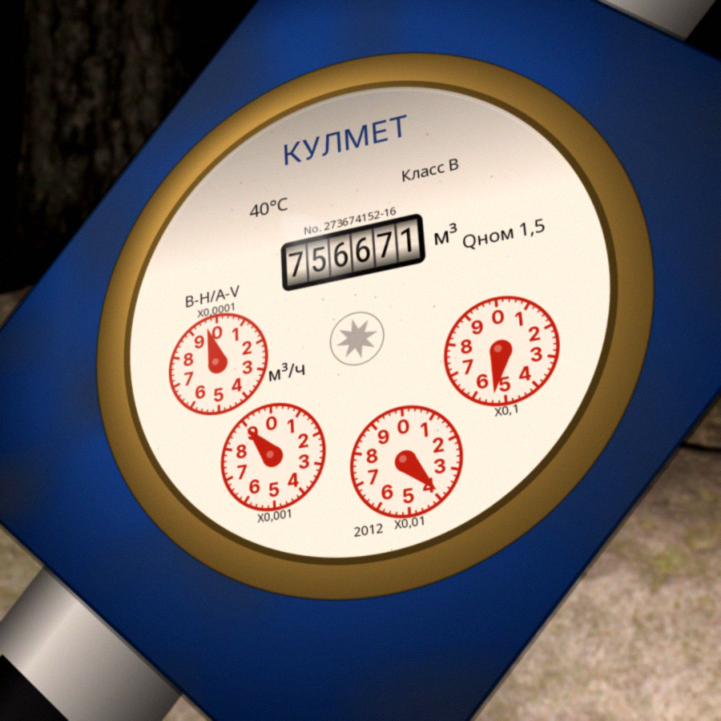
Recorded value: m³ 756671.5389
